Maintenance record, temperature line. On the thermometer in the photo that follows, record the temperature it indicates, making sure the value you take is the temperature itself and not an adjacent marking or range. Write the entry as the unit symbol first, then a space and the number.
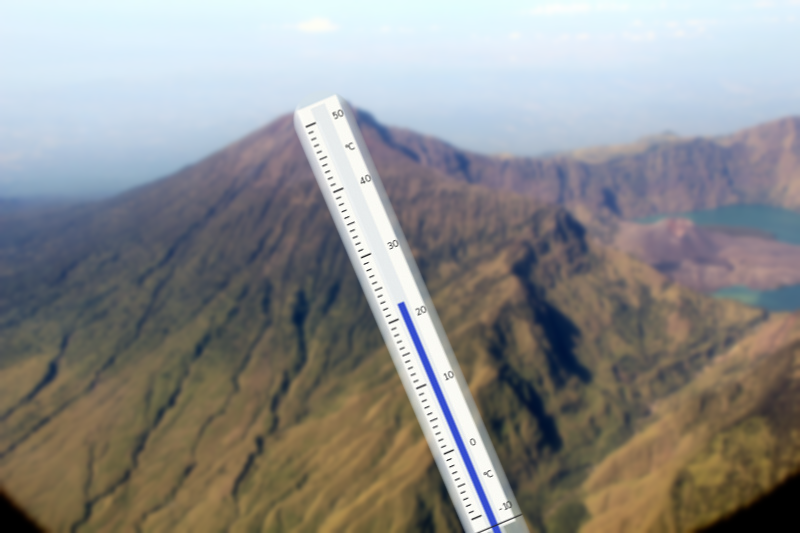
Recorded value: °C 22
